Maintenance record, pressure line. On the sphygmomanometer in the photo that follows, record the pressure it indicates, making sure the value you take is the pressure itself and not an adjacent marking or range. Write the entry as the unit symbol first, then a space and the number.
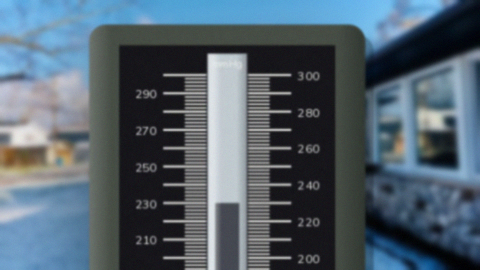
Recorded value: mmHg 230
